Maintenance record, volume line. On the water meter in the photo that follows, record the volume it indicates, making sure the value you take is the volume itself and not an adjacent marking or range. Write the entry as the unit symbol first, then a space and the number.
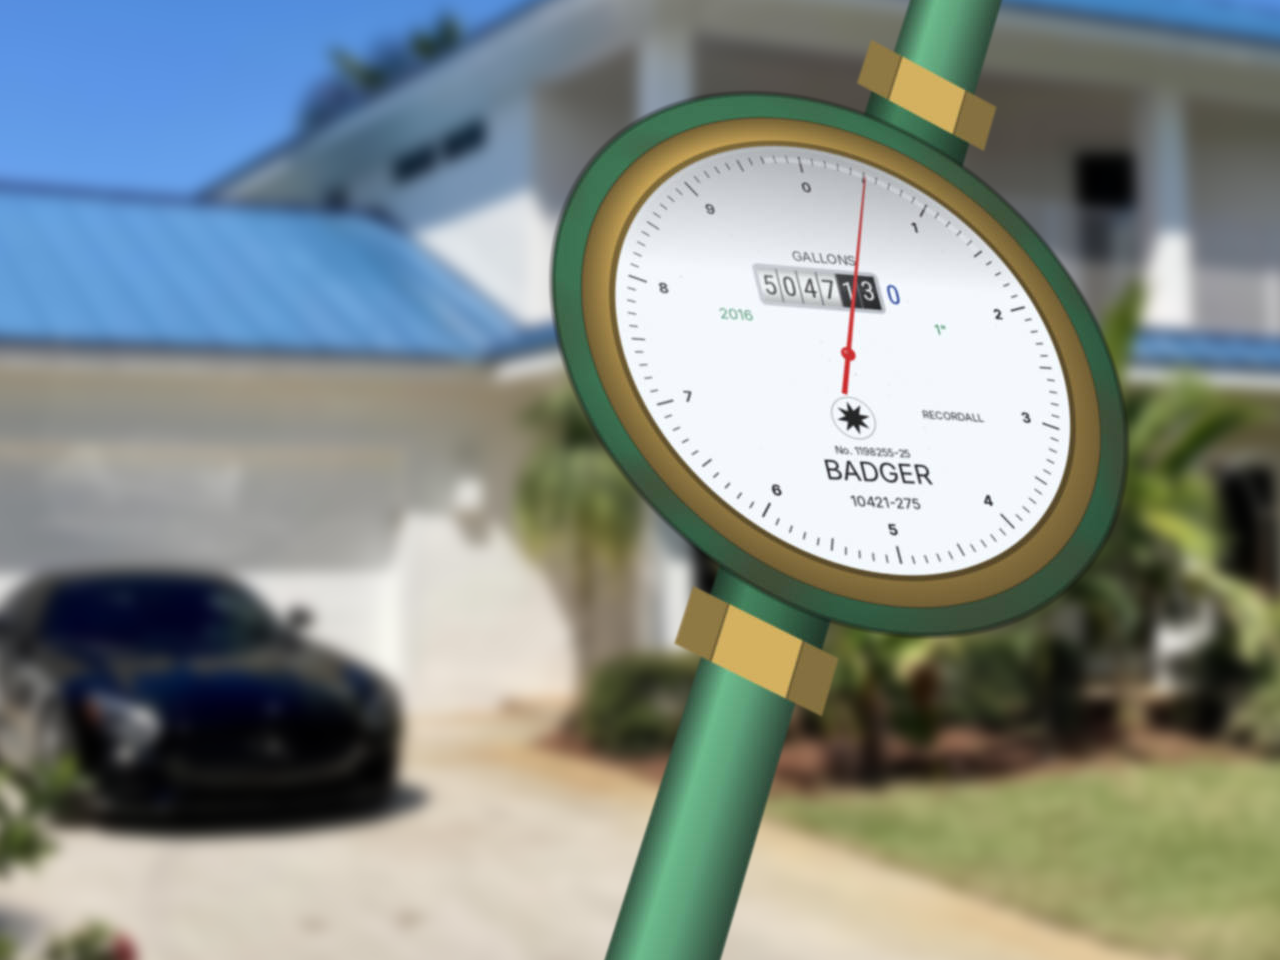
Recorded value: gal 5047130.5
